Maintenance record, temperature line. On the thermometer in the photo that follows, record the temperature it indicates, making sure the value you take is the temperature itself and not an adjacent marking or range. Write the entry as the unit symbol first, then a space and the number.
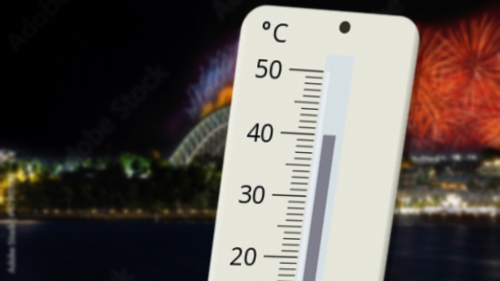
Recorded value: °C 40
